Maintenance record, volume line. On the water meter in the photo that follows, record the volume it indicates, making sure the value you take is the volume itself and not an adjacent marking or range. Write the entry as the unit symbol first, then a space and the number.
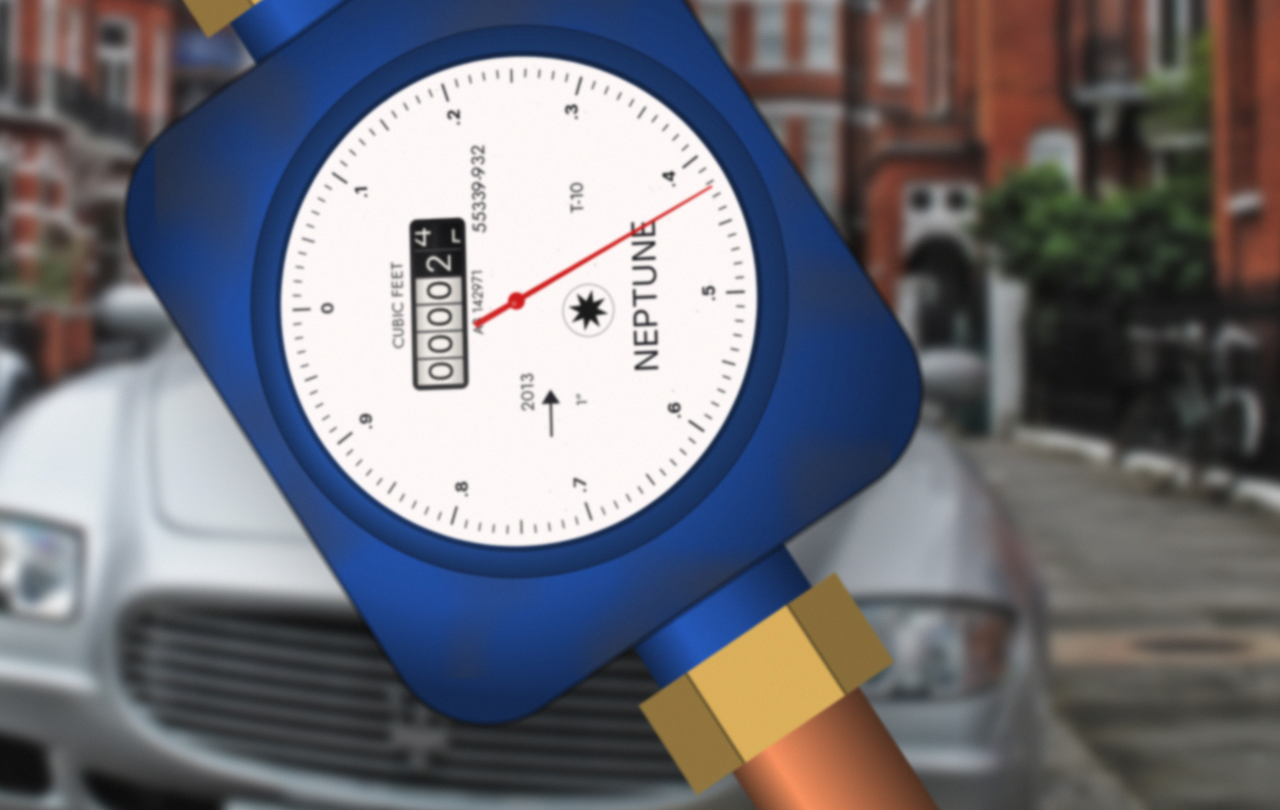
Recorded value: ft³ 24.42
